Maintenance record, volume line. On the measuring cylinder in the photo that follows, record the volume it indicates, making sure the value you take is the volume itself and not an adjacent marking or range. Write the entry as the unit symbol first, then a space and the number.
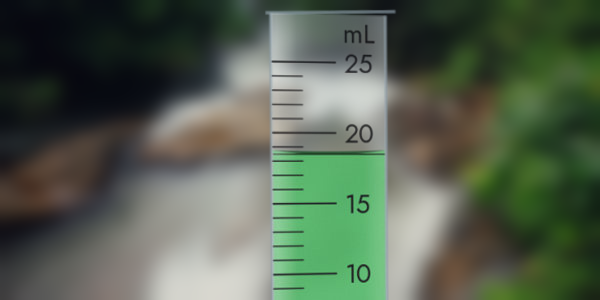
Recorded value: mL 18.5
